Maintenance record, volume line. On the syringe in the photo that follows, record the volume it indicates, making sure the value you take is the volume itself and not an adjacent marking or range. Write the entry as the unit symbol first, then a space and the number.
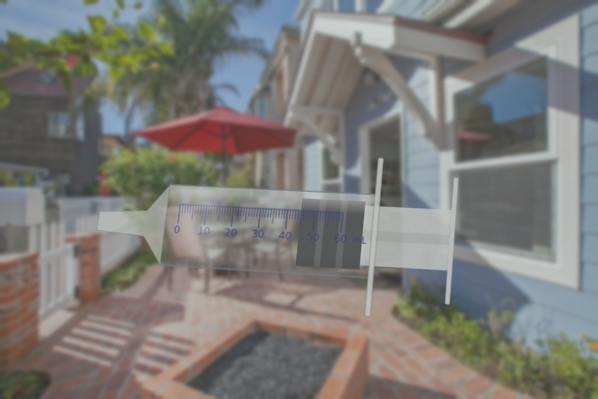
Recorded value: mL 45
